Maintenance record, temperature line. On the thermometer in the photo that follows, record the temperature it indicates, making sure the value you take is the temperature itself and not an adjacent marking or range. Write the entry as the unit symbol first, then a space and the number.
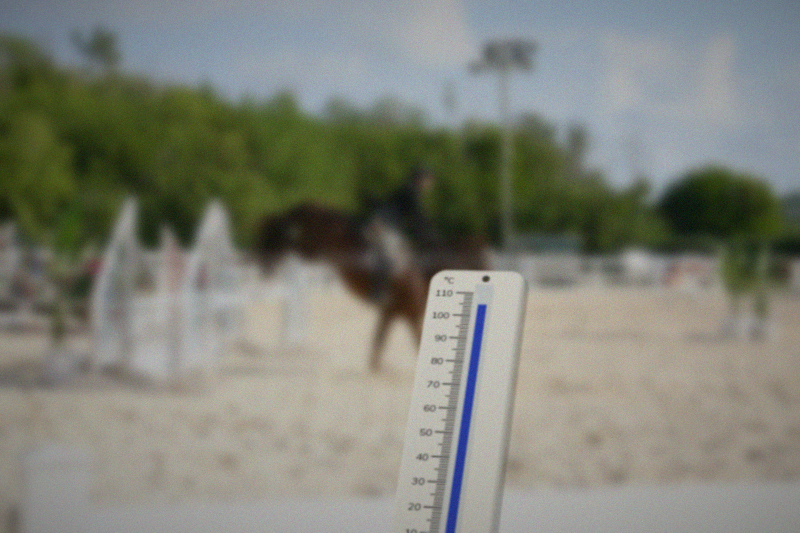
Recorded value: °C 105
